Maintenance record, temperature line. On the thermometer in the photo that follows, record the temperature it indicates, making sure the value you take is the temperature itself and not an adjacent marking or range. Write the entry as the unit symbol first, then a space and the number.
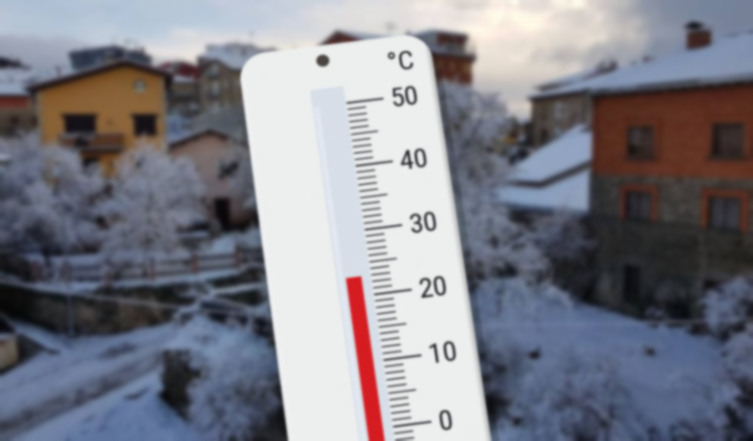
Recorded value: °C 23
